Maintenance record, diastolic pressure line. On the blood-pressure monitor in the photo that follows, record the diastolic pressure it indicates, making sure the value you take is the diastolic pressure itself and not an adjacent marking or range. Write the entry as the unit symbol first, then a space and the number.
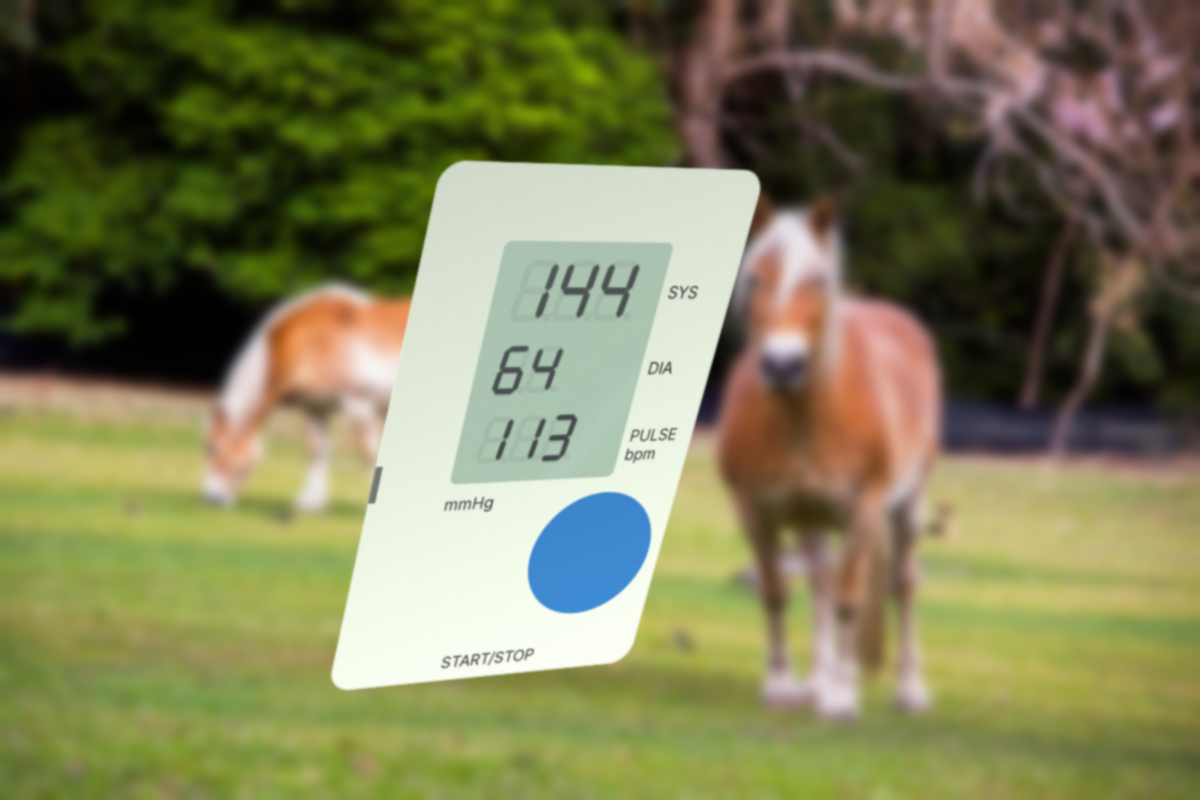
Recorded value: mmHg 64
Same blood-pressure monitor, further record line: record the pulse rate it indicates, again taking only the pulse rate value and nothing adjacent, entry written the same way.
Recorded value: bpm 113
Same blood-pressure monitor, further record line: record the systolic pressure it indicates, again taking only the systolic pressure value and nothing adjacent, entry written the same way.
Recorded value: mmHg 144
